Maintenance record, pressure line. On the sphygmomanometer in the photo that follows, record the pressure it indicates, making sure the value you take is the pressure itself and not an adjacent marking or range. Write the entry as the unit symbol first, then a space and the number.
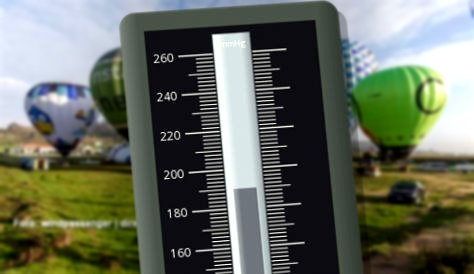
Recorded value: mmHg 190
